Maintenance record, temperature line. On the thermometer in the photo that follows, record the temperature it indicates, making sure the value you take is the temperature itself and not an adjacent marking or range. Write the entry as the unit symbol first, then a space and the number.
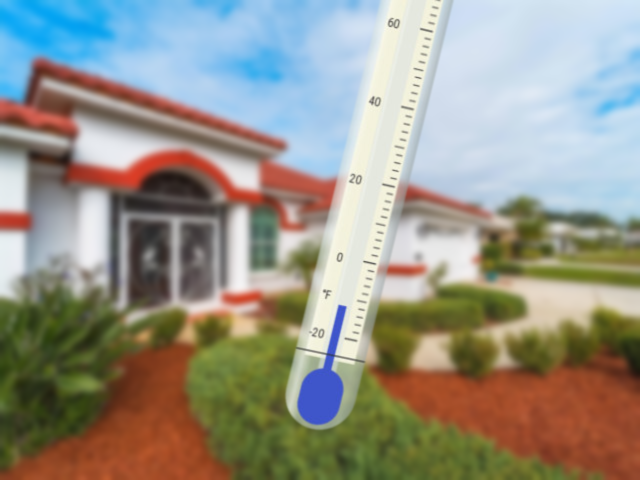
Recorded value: °F -12
